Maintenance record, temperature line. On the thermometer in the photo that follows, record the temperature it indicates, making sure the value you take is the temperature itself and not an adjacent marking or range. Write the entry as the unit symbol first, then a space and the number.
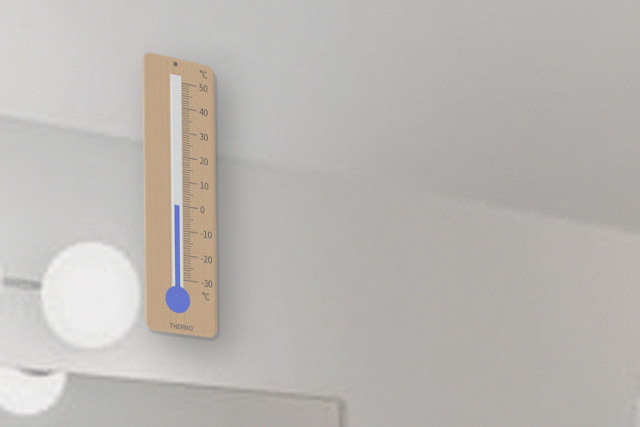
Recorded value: °C 0
